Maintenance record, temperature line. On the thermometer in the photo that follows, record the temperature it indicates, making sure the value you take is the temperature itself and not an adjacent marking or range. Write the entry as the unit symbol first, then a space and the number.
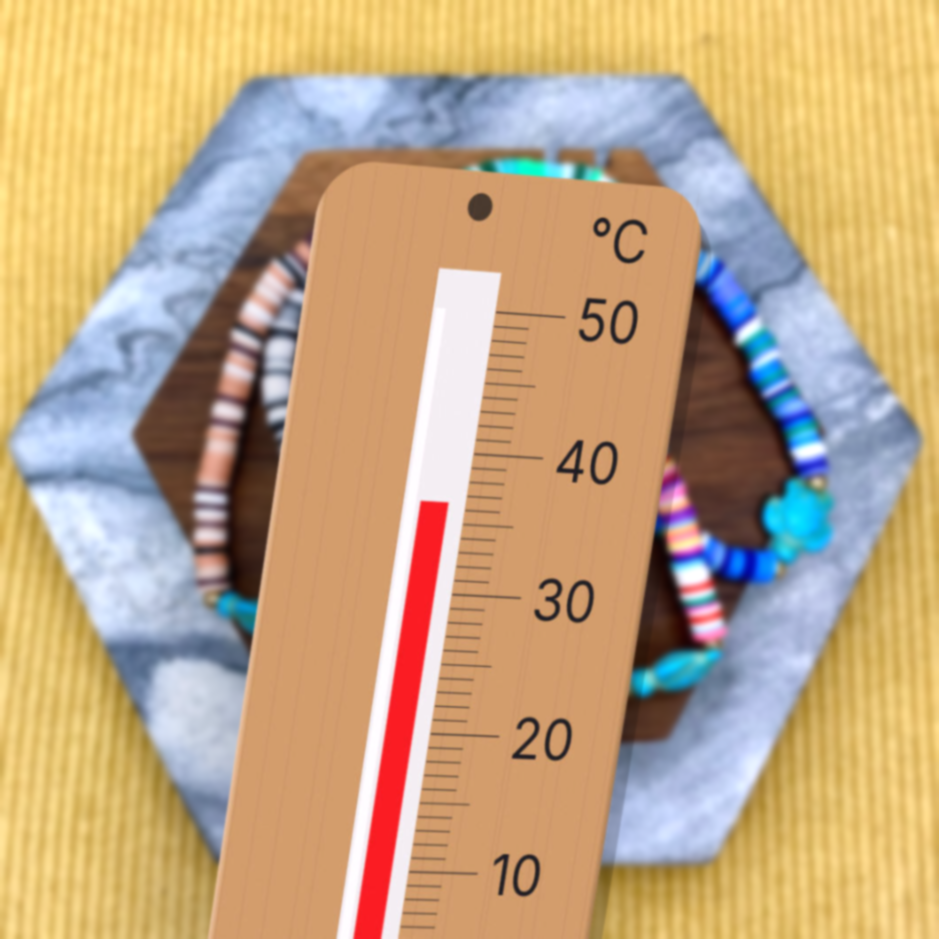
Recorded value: °C 36.5
